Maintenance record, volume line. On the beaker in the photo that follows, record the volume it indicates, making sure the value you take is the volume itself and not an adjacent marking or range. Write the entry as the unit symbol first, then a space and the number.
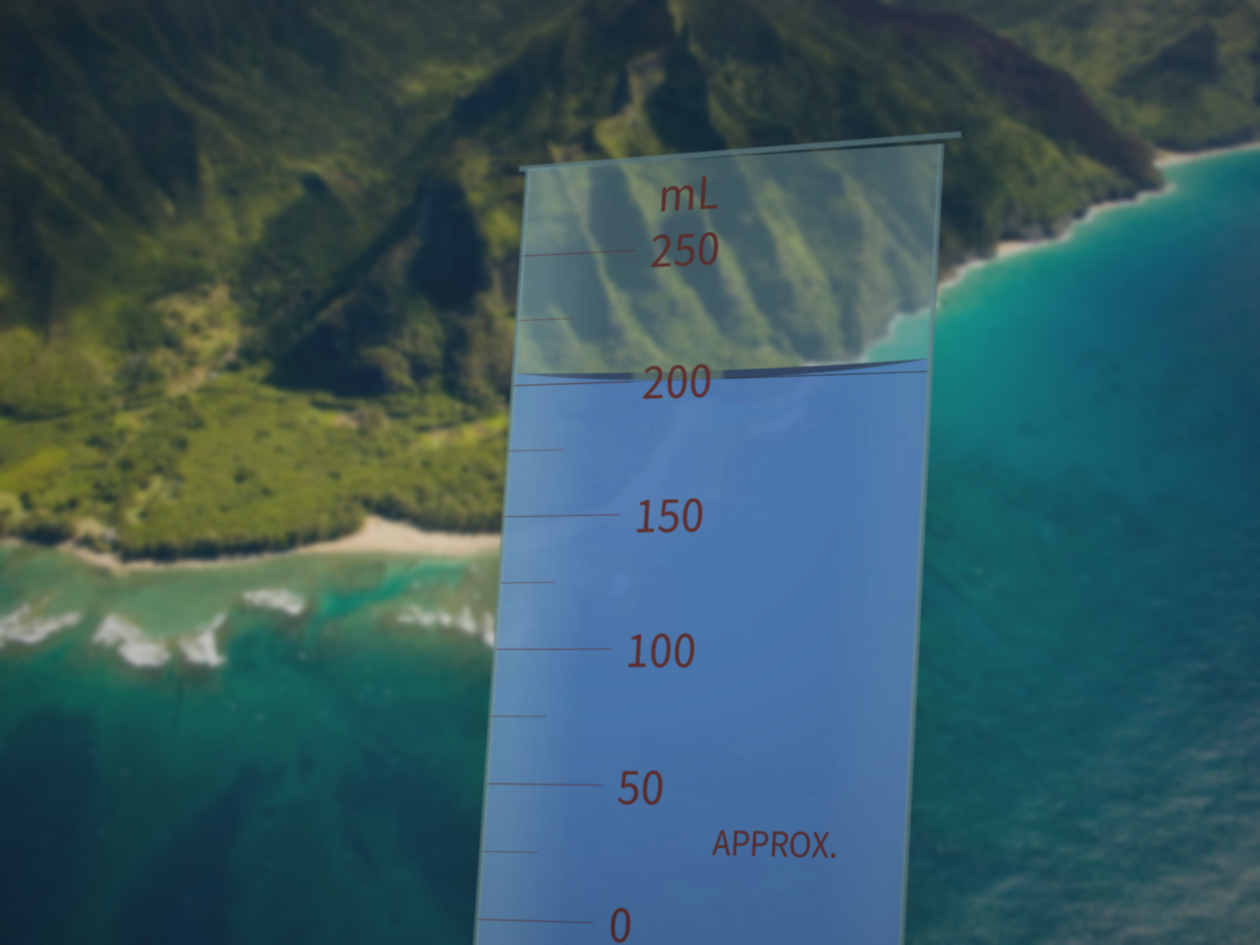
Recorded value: mL 200
